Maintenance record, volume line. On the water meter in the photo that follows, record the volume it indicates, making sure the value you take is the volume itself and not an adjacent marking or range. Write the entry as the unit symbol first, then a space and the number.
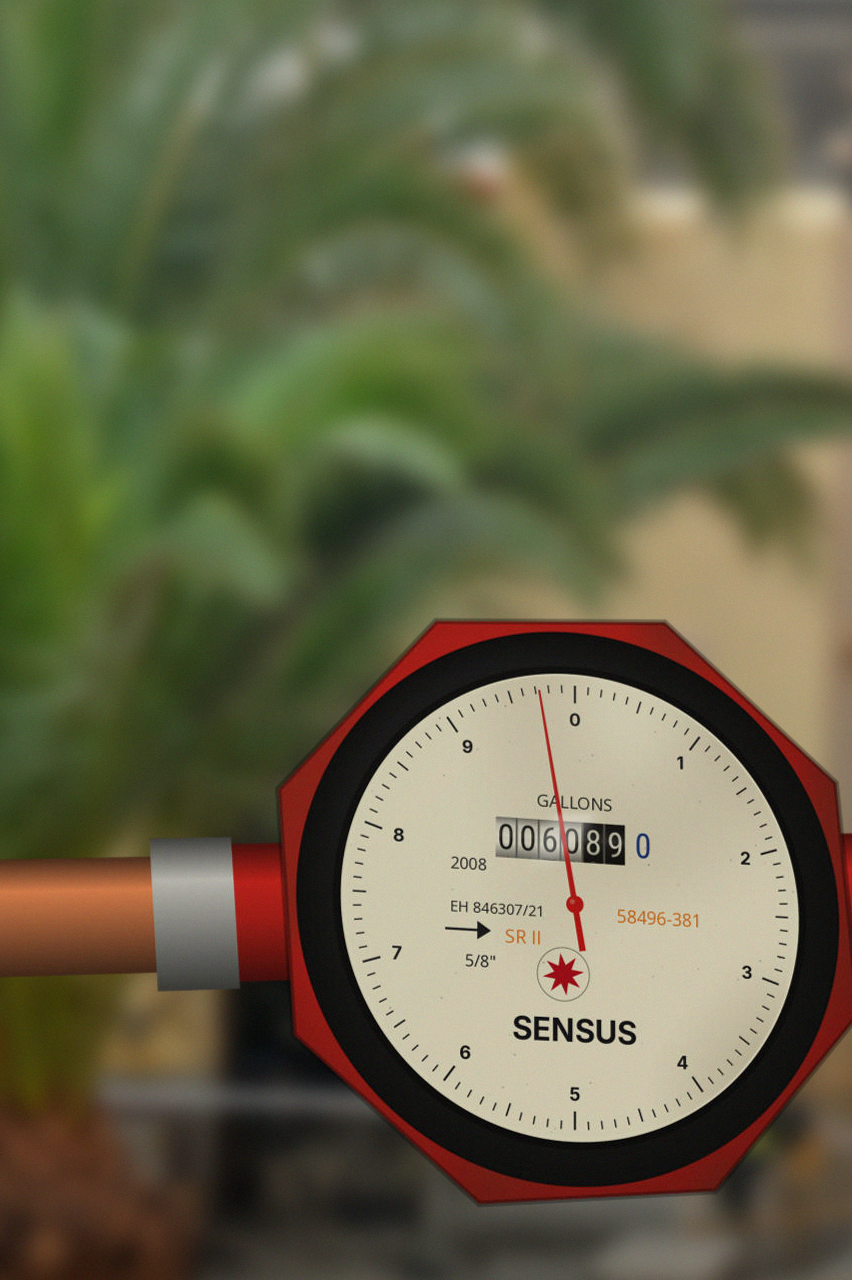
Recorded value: gal 60889.7
